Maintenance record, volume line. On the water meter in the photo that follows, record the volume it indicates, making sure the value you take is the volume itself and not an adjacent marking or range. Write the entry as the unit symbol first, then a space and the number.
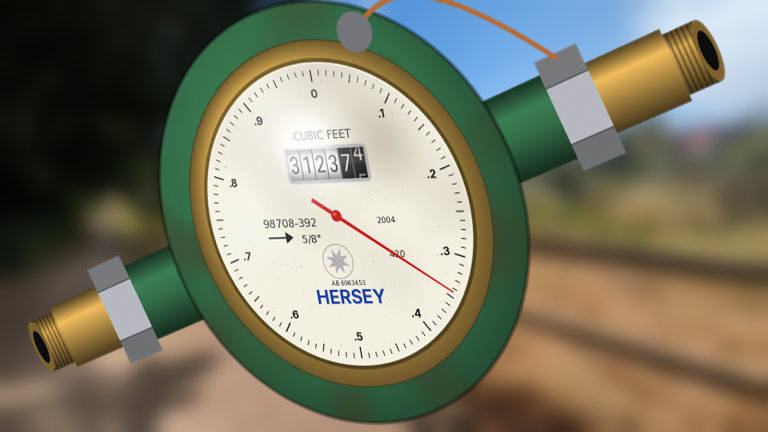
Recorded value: ft³ 312374.34
